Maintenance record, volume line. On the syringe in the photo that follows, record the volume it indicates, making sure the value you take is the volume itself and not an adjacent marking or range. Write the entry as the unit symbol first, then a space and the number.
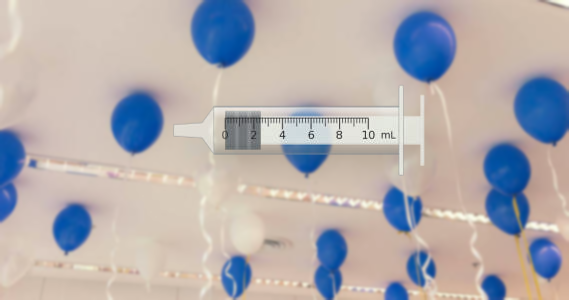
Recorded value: mL 0
